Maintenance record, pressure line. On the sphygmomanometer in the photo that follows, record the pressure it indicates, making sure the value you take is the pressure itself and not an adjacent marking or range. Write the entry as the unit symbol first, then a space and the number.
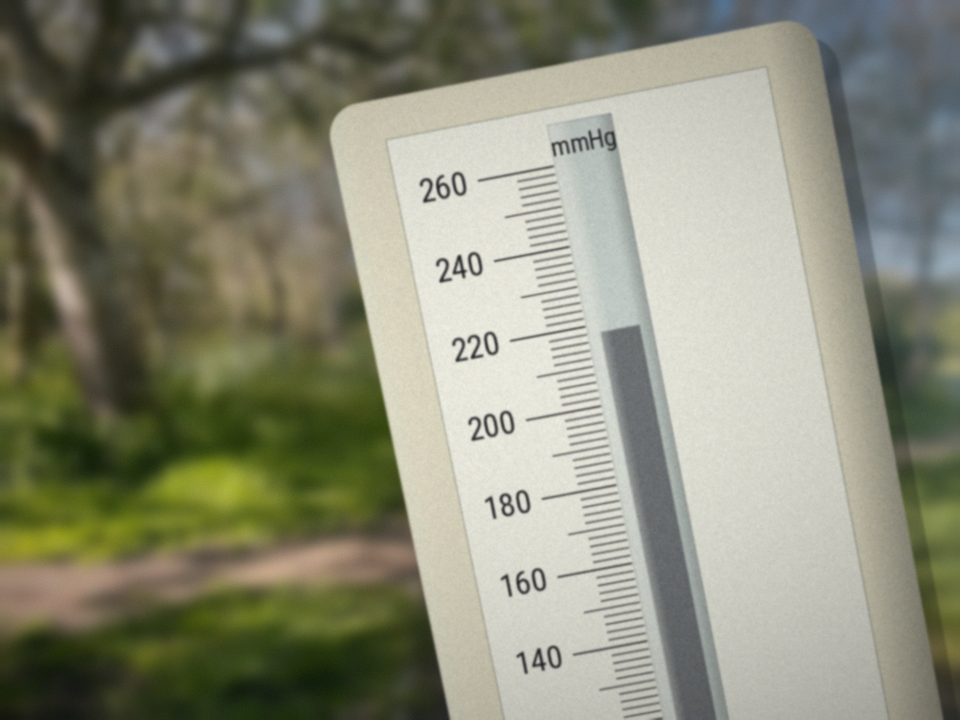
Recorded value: mmHg 218
